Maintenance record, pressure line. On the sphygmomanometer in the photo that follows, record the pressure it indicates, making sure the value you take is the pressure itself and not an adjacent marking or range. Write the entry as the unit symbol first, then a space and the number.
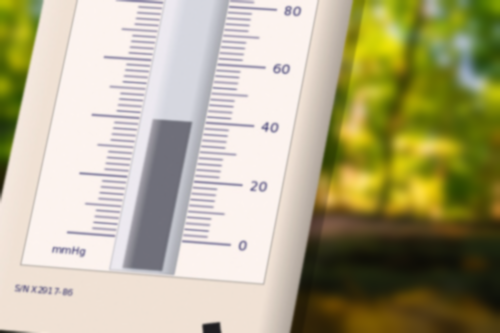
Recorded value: mmHg 40
